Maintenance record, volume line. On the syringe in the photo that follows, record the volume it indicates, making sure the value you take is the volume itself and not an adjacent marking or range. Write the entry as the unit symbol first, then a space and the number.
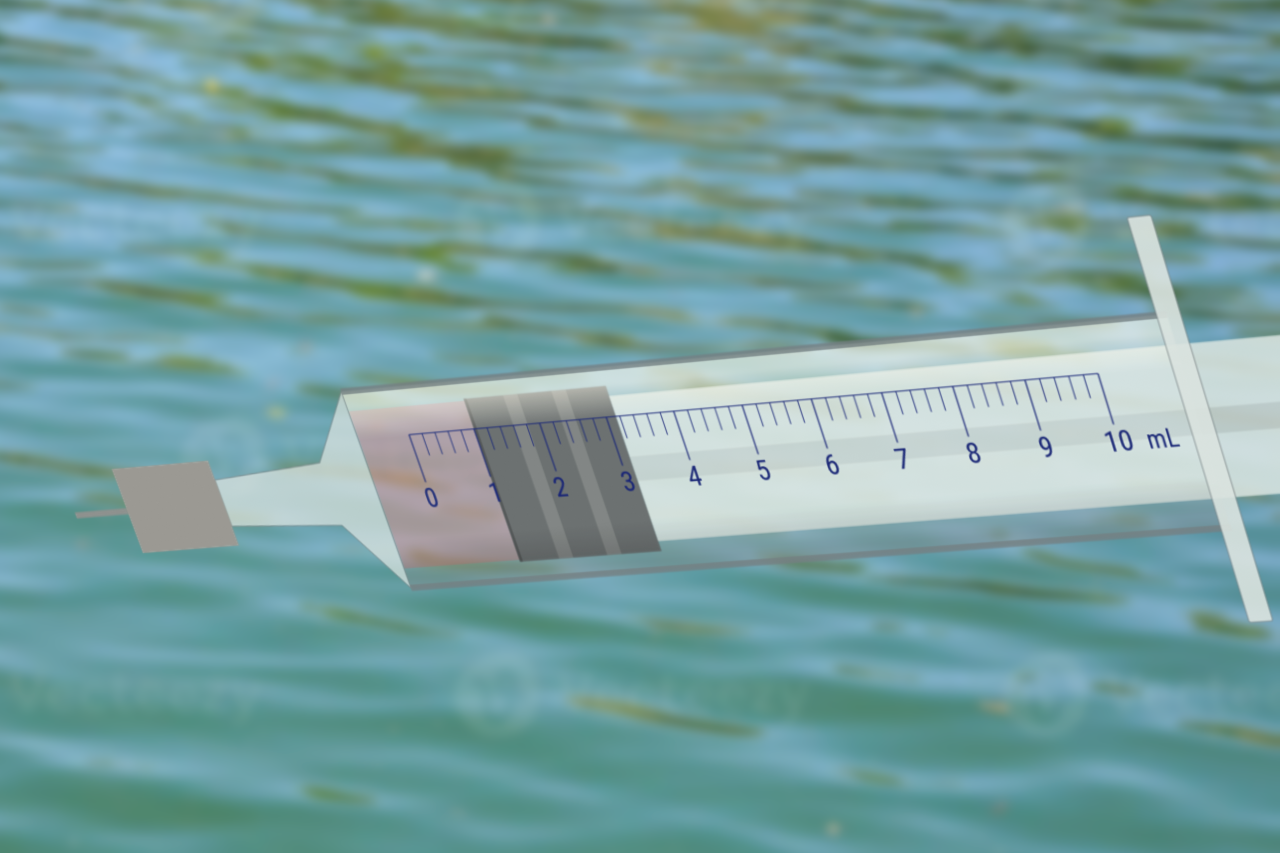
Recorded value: mL 1
